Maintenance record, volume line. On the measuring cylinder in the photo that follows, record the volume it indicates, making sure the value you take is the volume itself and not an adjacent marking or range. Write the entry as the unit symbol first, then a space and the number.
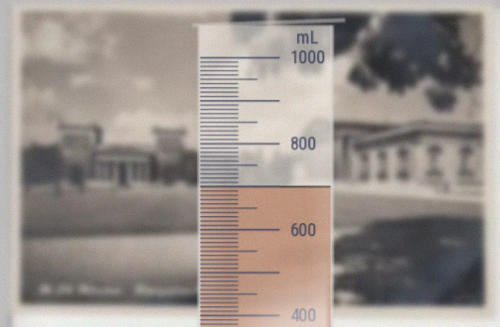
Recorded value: mL 700
